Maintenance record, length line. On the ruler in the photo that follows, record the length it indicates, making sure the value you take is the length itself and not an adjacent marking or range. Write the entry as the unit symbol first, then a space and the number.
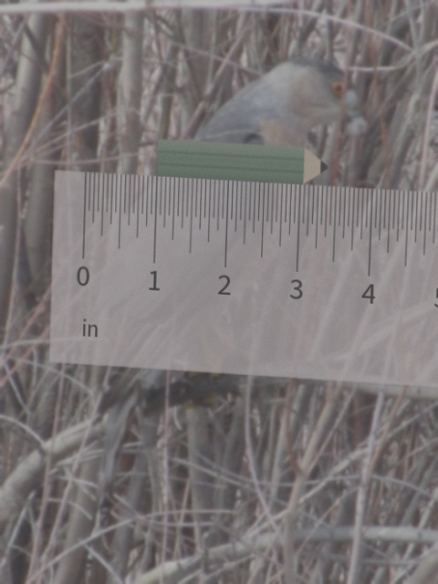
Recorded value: in 2.375
